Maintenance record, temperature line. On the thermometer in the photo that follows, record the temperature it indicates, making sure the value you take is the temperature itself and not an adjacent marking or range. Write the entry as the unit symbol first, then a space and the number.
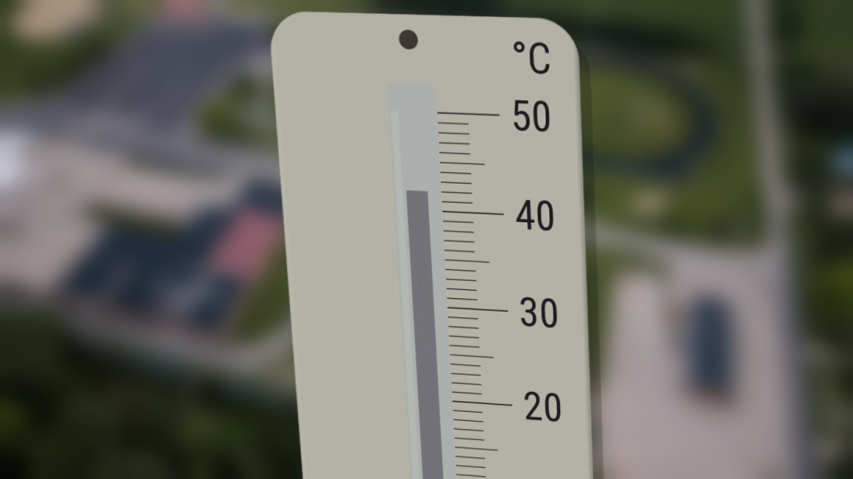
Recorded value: °C 42
